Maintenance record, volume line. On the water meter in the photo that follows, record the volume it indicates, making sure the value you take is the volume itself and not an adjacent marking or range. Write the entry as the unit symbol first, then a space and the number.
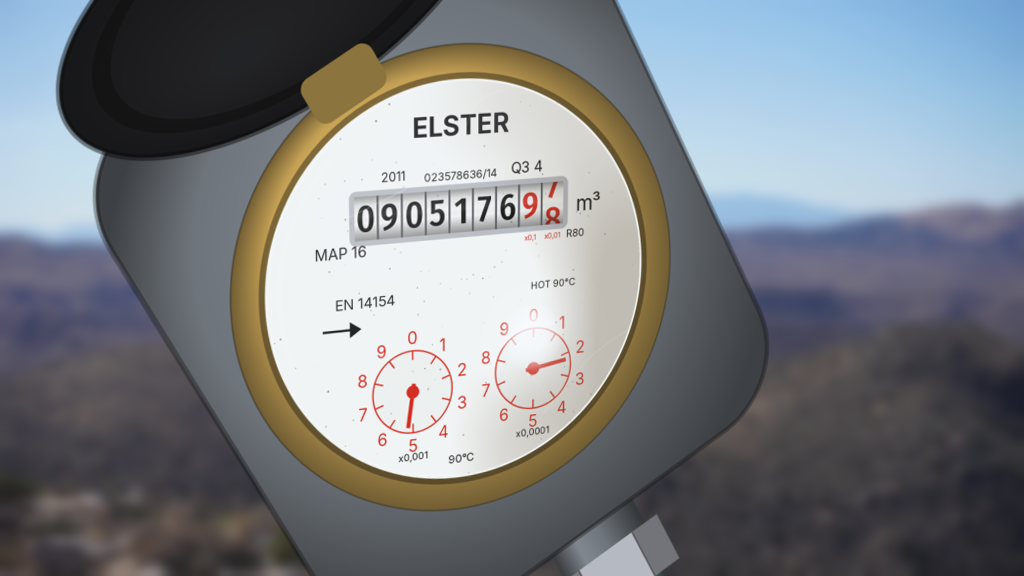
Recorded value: m³ 905176.9752
